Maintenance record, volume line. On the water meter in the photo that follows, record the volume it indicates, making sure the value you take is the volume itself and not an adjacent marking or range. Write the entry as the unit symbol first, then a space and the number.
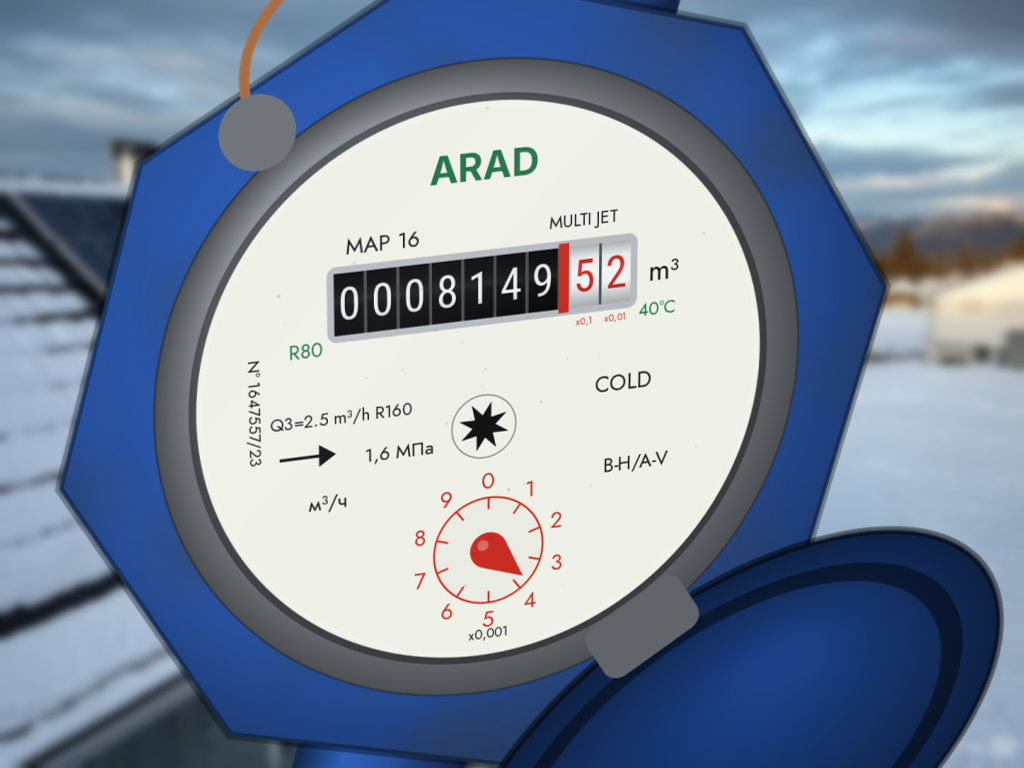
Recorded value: m³ 8149.523
